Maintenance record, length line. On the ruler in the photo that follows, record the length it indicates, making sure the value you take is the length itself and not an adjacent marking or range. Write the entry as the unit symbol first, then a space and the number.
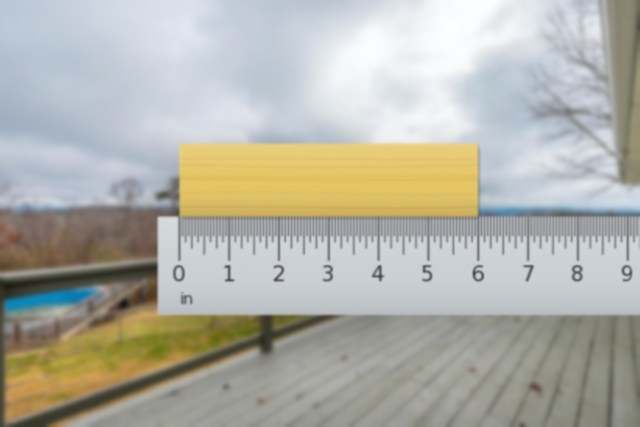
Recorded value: in 6
